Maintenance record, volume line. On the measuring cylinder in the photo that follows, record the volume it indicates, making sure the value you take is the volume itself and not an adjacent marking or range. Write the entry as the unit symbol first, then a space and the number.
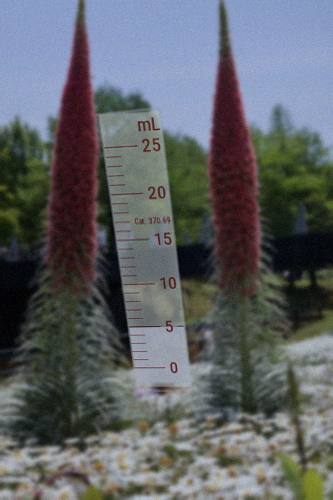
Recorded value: mL 5
